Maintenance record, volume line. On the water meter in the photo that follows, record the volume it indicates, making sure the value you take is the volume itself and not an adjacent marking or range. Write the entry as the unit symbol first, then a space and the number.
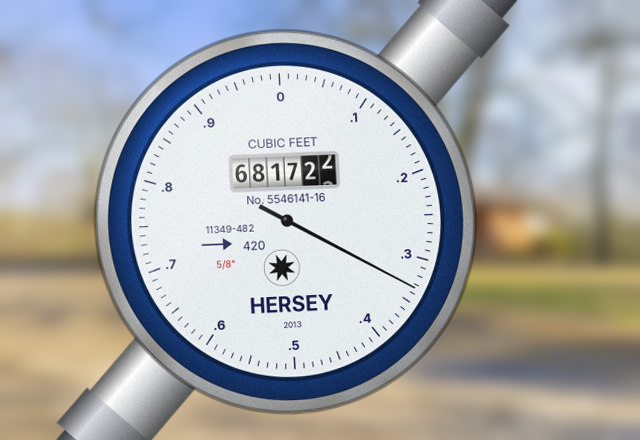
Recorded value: ft³ 681722.33
